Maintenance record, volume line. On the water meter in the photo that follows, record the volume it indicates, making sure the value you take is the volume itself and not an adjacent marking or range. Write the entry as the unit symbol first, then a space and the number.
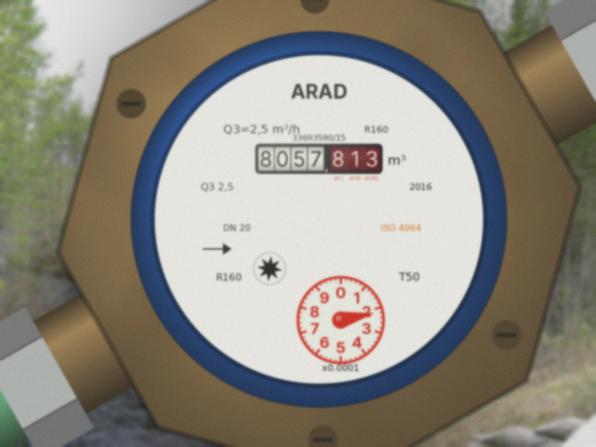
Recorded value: m³ 8057.8132
